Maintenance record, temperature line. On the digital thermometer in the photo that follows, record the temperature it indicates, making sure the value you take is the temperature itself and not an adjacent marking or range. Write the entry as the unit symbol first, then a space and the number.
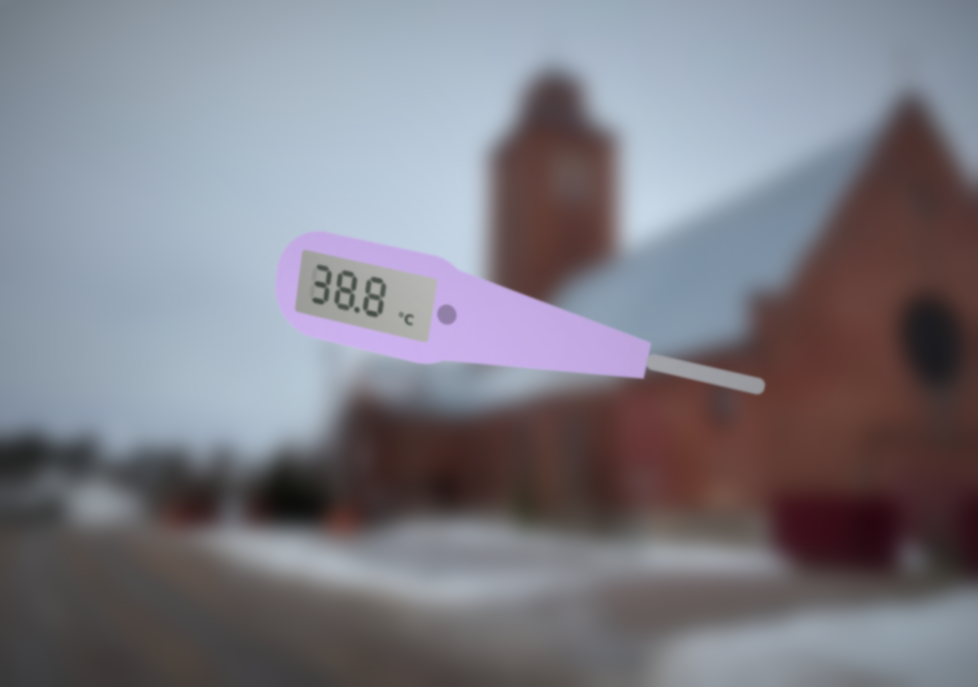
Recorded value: °C 38.8
